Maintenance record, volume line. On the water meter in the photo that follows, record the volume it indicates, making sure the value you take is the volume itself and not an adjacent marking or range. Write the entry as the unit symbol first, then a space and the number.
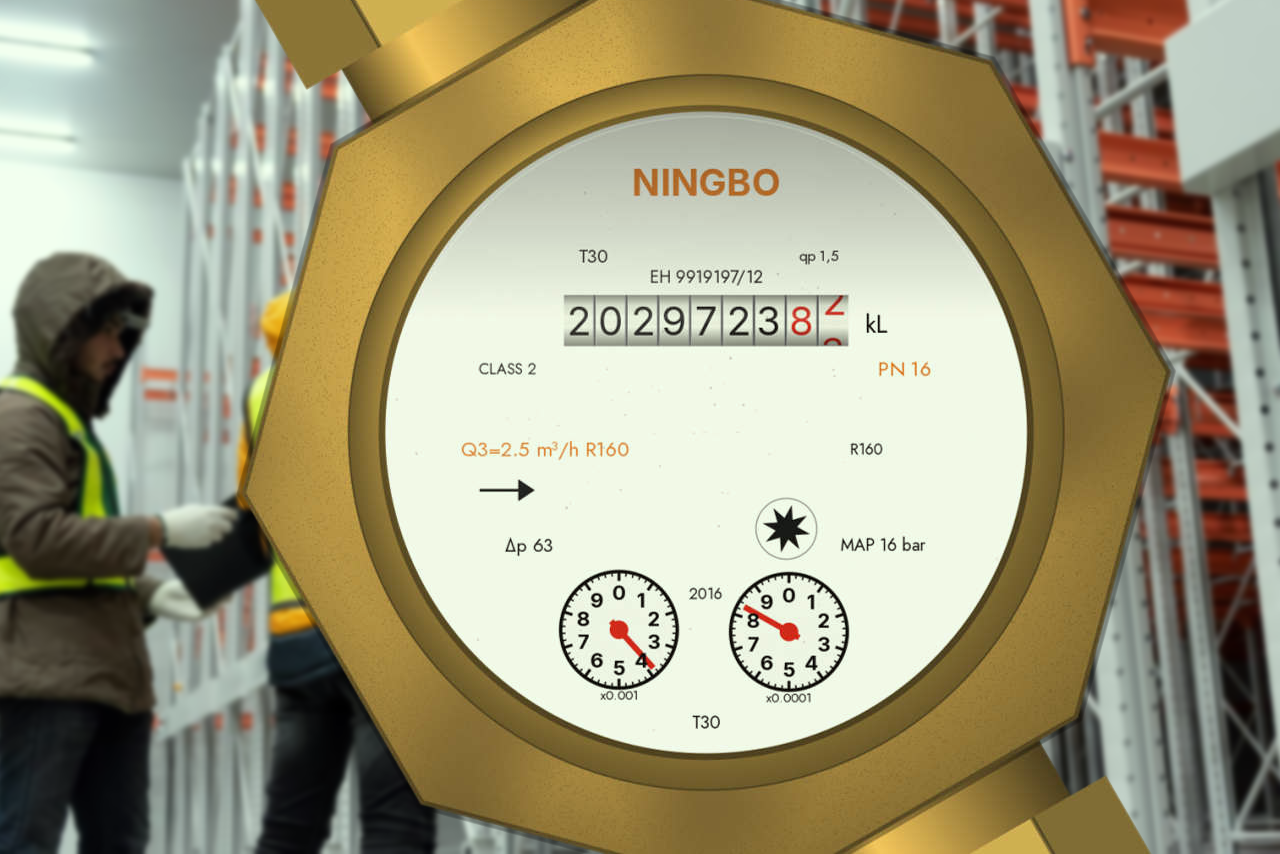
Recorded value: kL 2029723.8238
